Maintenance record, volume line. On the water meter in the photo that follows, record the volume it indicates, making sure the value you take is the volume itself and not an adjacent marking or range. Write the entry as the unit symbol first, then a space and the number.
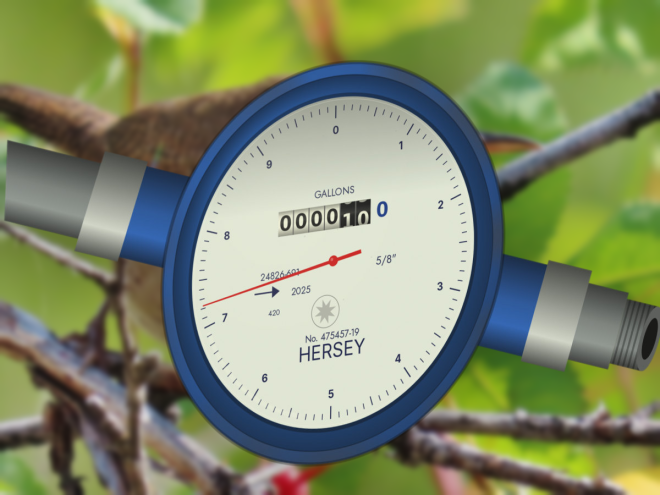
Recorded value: gal 97.2
